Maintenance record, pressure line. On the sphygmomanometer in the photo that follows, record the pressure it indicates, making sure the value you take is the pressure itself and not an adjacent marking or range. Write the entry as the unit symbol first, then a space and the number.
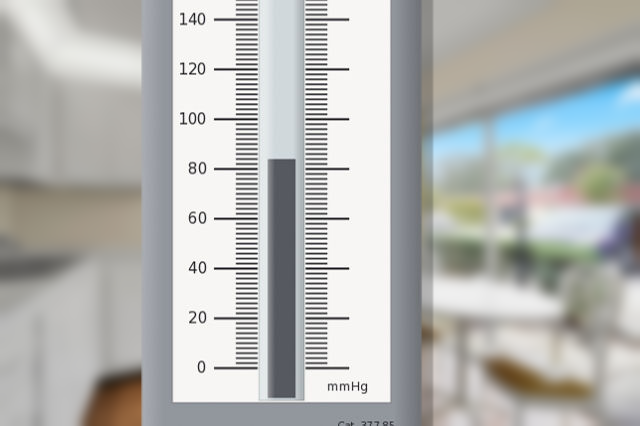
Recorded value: mmHg 84
